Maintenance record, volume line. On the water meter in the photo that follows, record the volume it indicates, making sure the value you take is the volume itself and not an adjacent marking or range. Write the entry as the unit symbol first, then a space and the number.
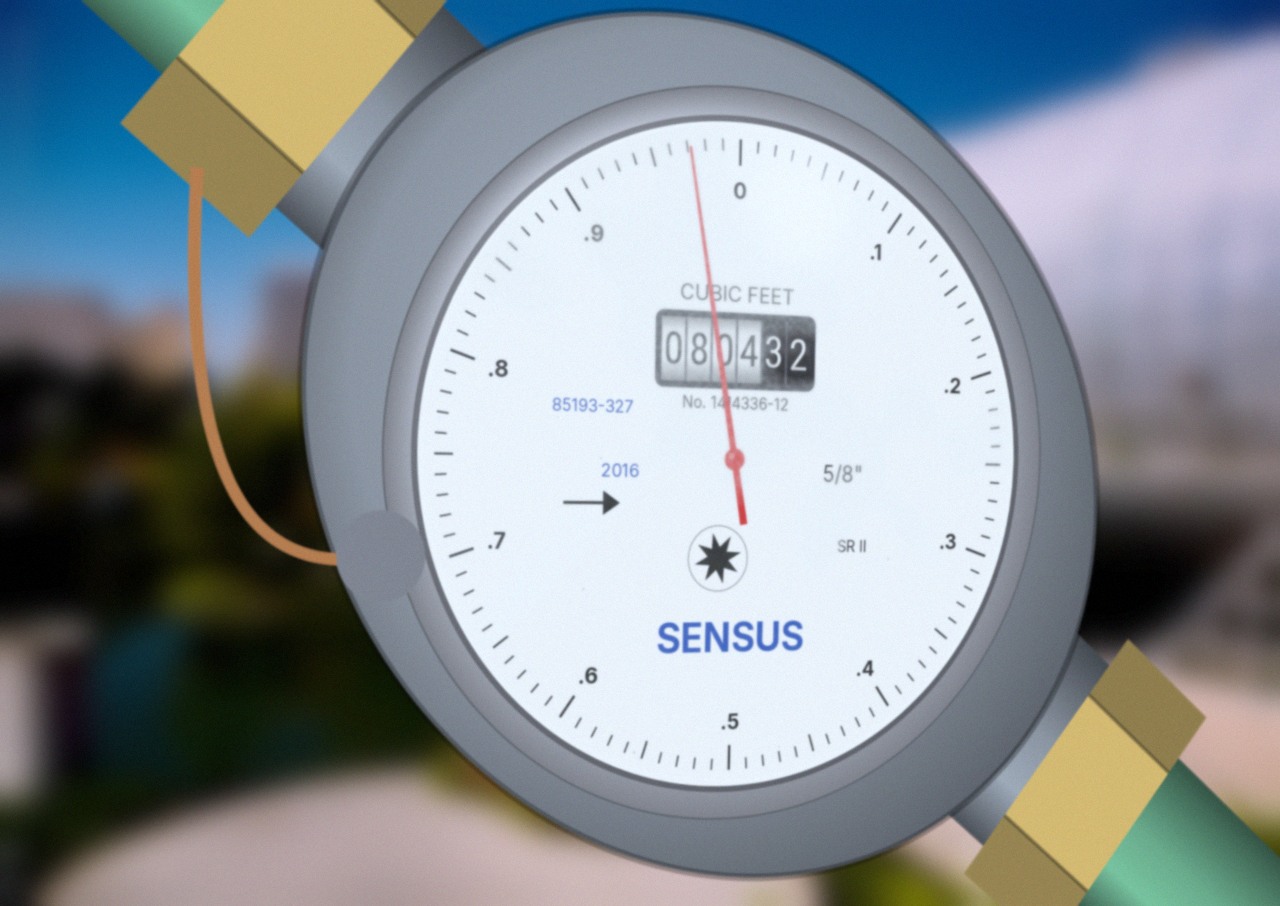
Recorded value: ft³ 80431.97
